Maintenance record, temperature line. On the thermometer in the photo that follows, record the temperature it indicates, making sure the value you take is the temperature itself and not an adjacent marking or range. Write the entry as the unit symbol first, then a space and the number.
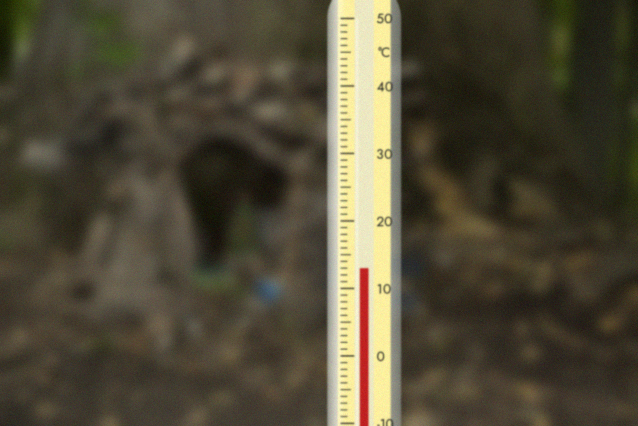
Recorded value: °C 13
